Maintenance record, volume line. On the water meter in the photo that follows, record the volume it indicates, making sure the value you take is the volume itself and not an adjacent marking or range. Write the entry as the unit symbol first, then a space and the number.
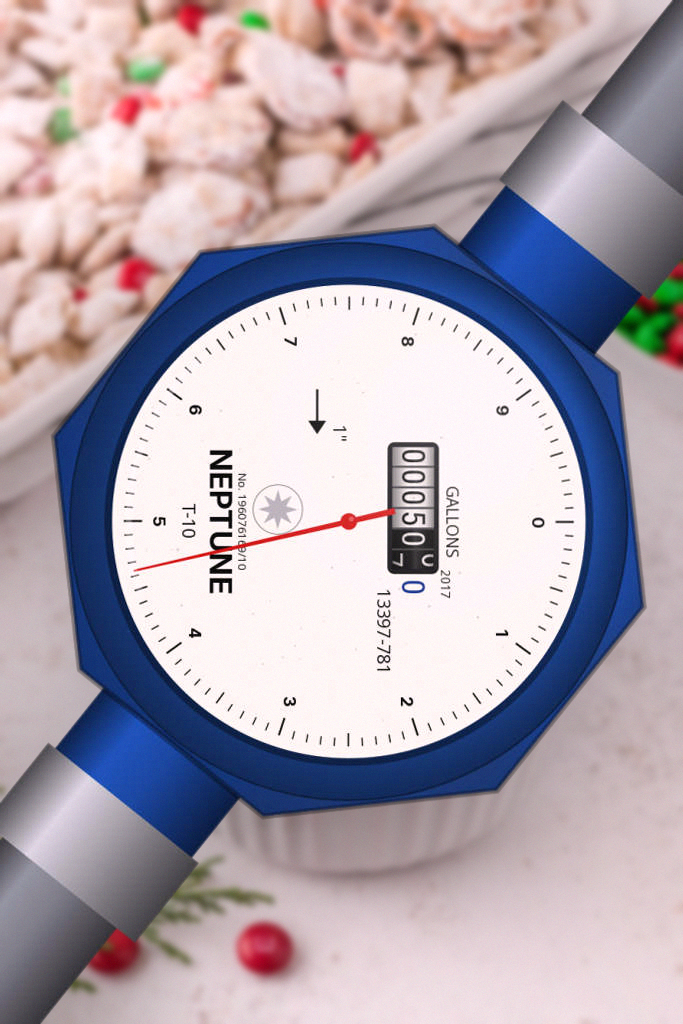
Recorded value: gal 5064.6
